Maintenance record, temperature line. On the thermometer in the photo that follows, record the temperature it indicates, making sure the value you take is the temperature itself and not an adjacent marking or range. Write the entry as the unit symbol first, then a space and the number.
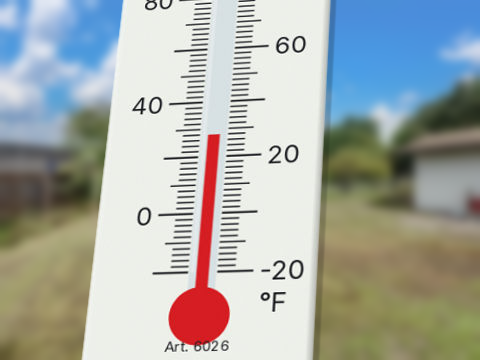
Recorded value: °F 28
